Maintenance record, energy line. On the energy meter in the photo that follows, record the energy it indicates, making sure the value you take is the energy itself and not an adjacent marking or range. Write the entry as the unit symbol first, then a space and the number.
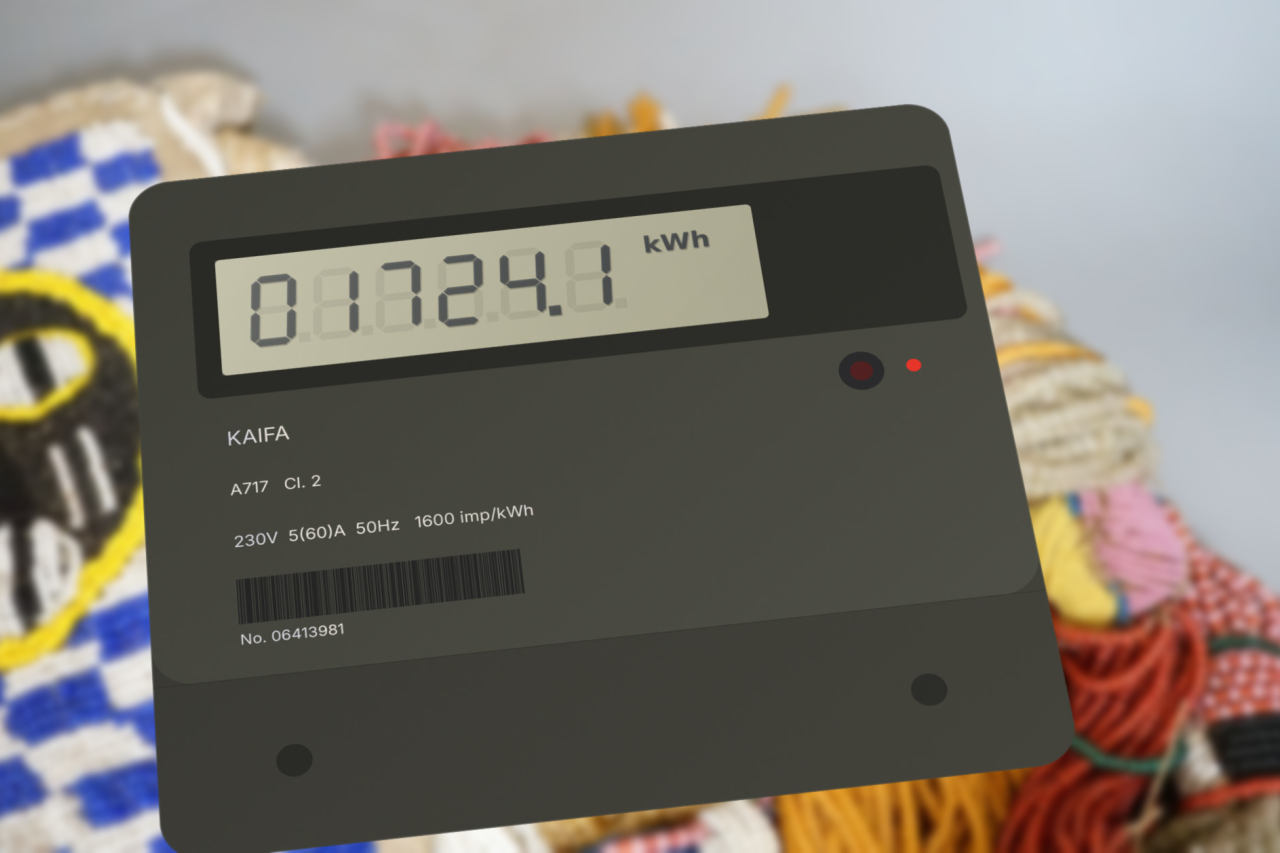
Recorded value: kWh 1724.1
